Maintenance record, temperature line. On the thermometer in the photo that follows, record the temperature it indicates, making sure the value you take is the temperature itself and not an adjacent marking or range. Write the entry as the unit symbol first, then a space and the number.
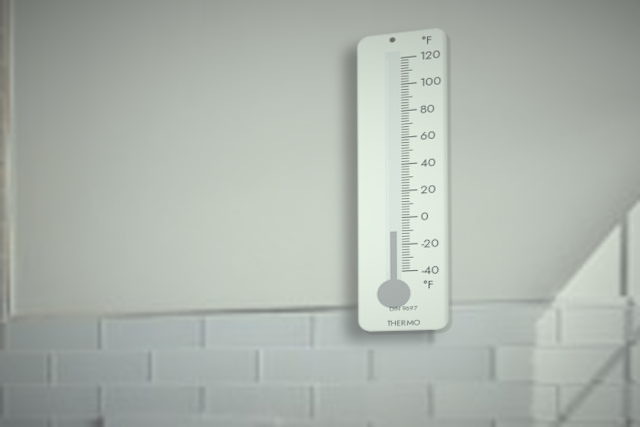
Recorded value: °F -10
